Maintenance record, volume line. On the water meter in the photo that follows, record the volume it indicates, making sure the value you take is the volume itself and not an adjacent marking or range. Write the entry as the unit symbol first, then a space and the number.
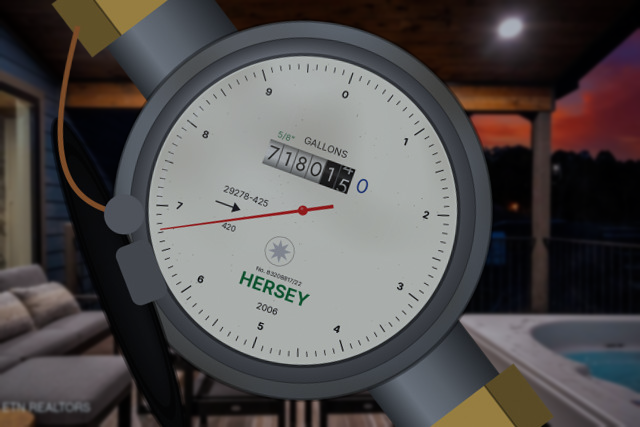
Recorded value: gal 7180146.7
